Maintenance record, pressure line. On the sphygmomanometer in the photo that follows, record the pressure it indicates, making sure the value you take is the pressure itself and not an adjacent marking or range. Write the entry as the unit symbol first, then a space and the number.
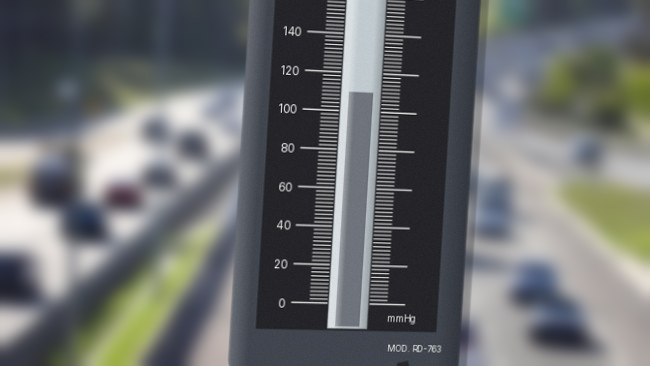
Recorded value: mmHg 110
